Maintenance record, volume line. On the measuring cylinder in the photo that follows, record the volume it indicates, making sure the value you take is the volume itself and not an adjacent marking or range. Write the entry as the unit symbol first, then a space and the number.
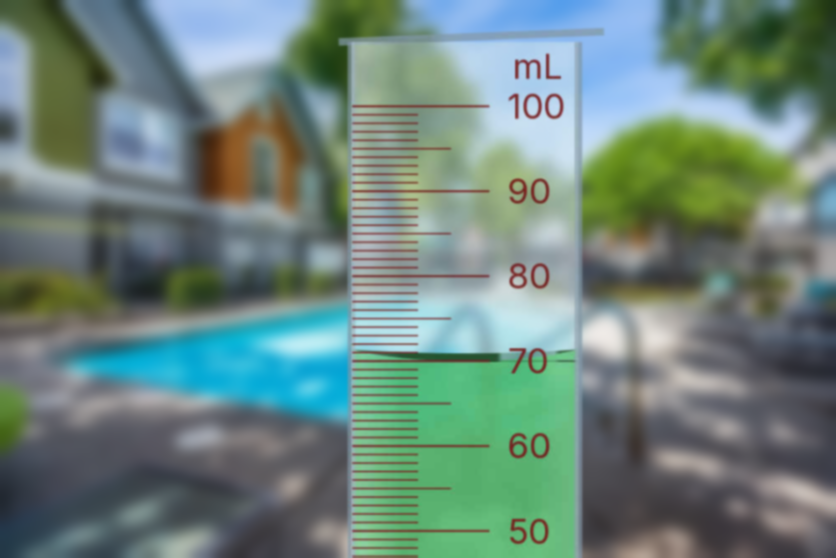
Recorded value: mL 70
